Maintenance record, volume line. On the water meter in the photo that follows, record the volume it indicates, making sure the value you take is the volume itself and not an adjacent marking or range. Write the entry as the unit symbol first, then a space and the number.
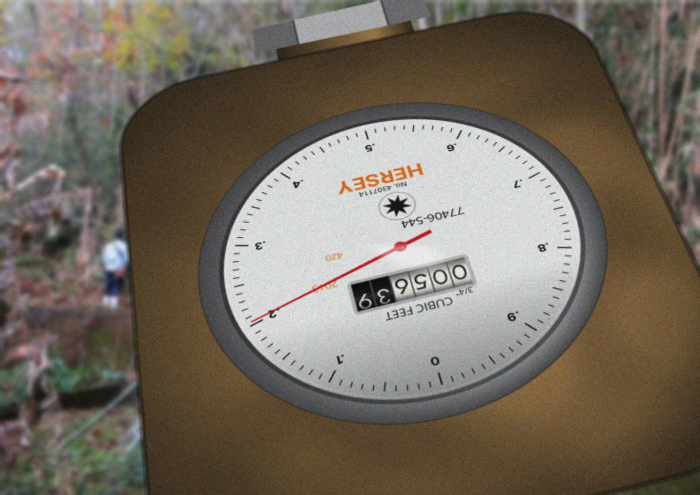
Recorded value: ft³ 5639.20
